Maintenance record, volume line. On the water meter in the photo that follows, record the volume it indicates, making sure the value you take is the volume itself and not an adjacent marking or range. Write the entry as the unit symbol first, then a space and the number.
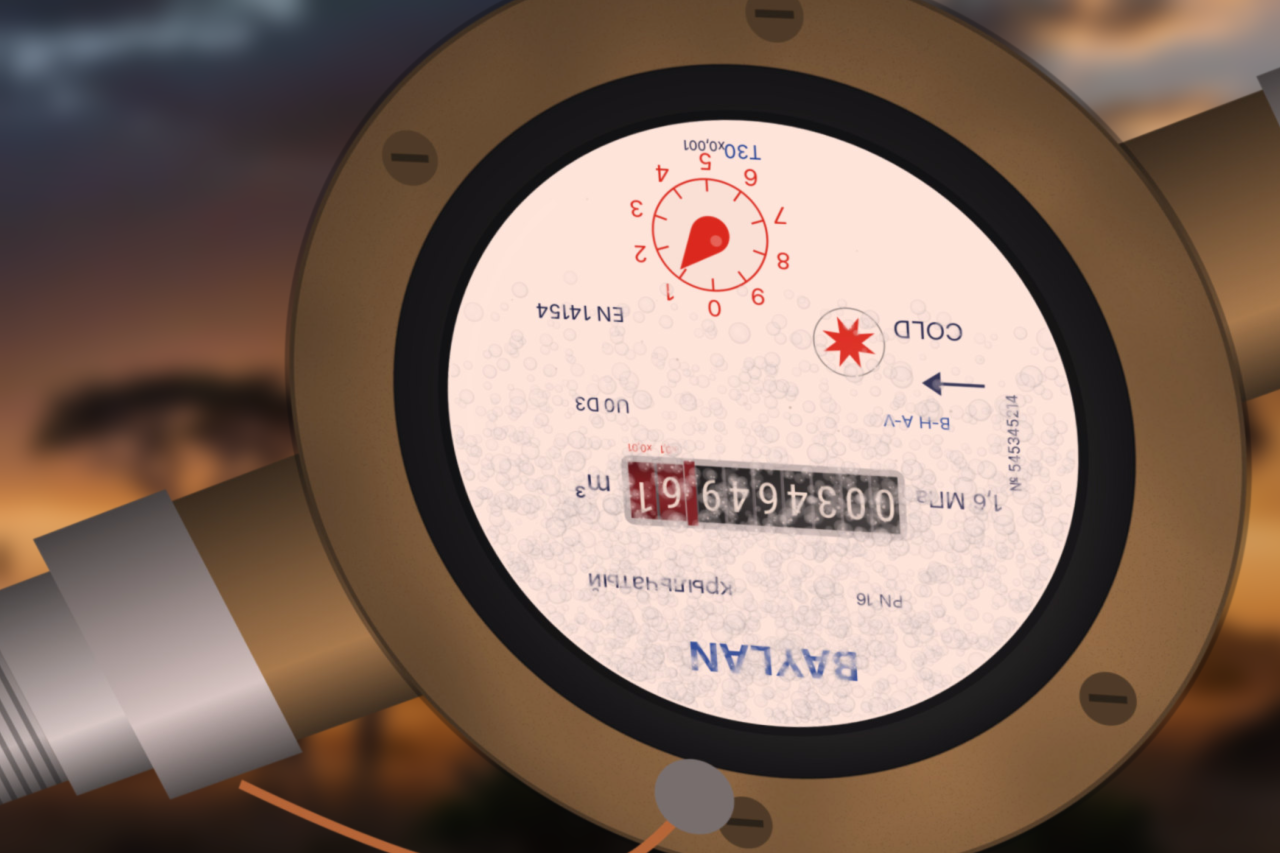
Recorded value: m³ 34649.611
